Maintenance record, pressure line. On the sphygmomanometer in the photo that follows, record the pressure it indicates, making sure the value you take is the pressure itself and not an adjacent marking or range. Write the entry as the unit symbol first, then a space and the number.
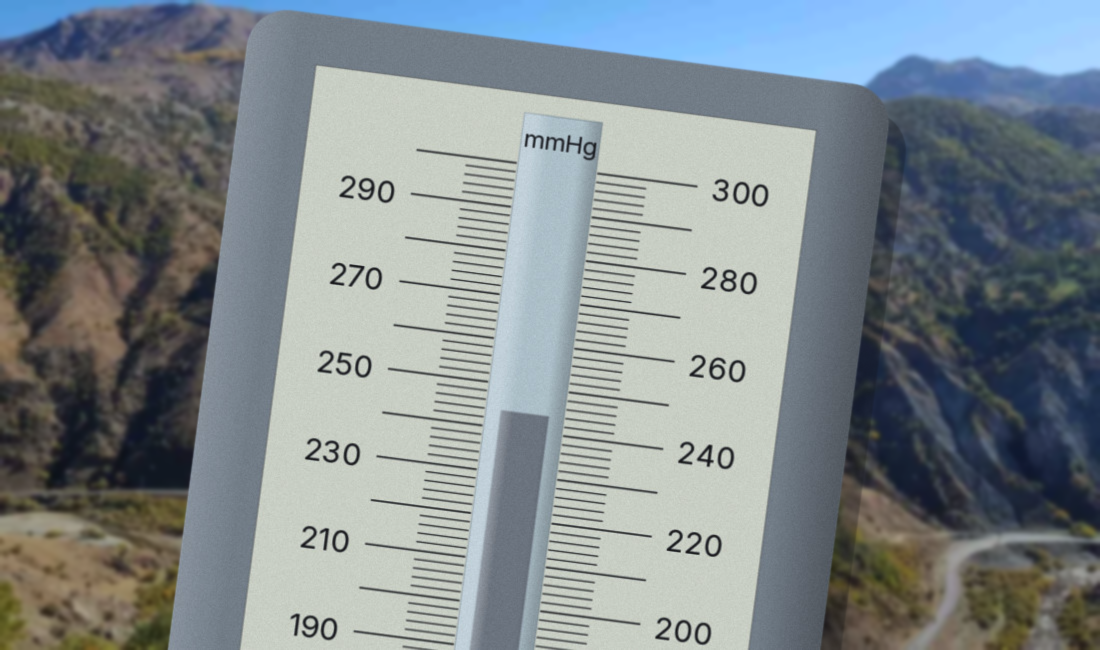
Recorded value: mmHg 244
